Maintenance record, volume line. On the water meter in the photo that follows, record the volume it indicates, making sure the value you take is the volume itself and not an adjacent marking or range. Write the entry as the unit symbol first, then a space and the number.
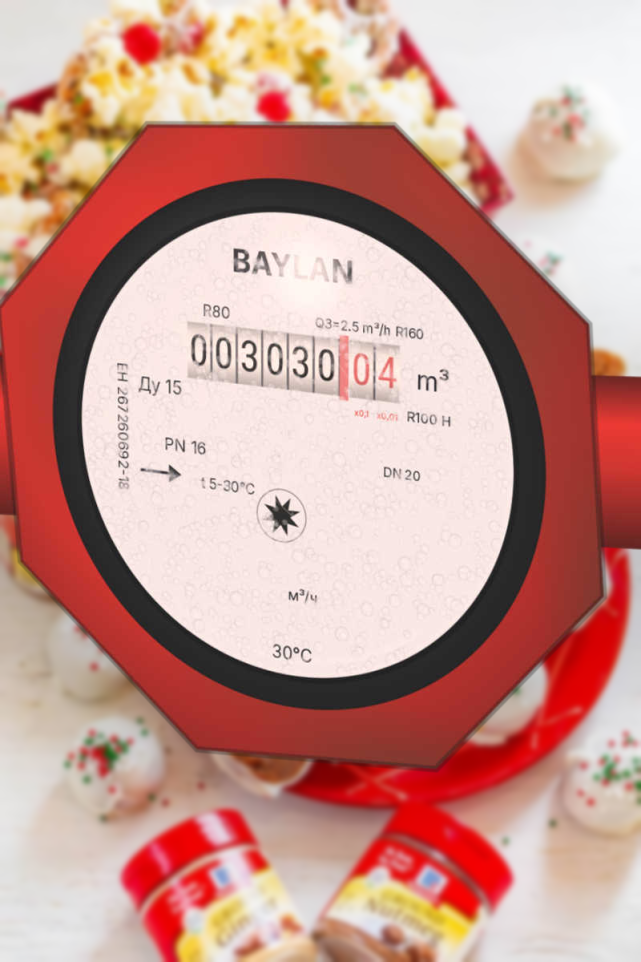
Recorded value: m³ 3030.04
